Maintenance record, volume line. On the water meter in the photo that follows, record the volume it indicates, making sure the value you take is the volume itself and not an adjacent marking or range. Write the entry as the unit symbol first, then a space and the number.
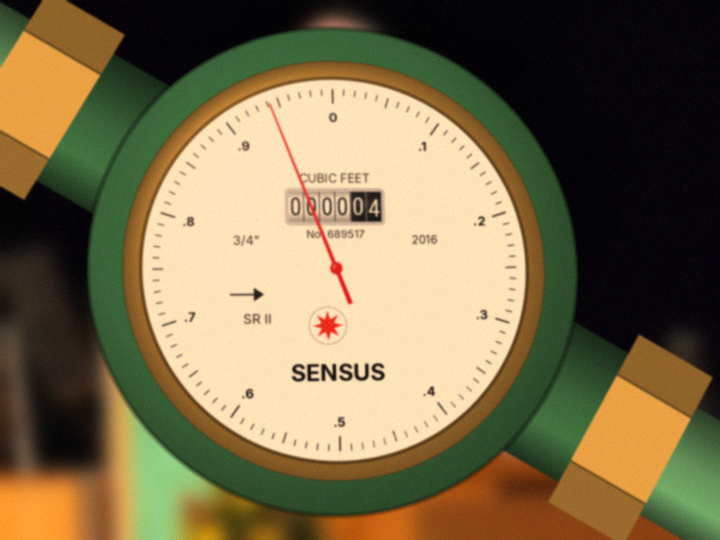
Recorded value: ft³ 3.94
